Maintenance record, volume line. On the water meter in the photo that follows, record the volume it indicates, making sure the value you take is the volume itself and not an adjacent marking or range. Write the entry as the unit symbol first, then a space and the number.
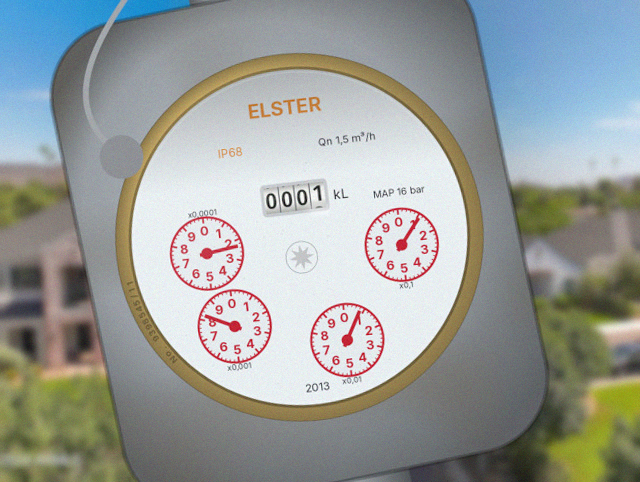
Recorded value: kL 1.1082
